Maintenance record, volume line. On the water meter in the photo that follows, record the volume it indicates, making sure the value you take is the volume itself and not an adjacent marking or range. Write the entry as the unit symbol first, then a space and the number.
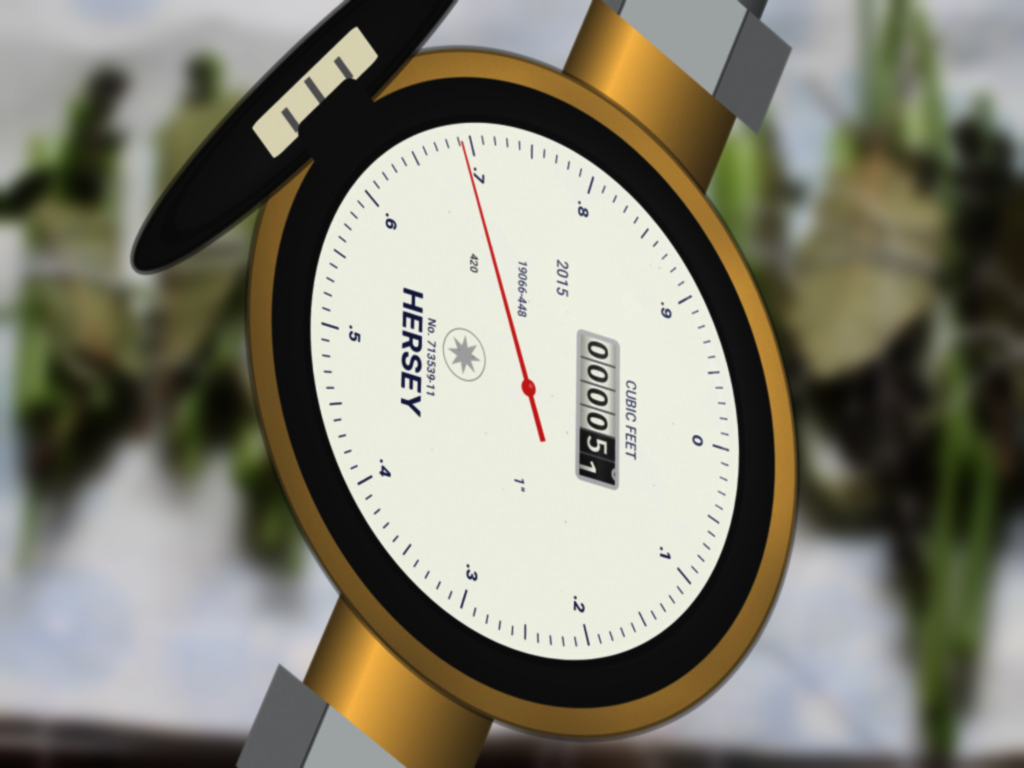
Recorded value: ft³ 50.69
